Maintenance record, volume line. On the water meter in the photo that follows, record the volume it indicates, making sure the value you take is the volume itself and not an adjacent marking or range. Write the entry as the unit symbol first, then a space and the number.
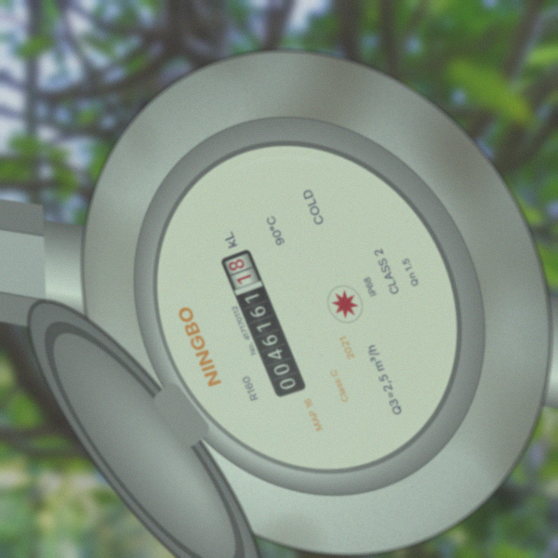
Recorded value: kL 46161.18
